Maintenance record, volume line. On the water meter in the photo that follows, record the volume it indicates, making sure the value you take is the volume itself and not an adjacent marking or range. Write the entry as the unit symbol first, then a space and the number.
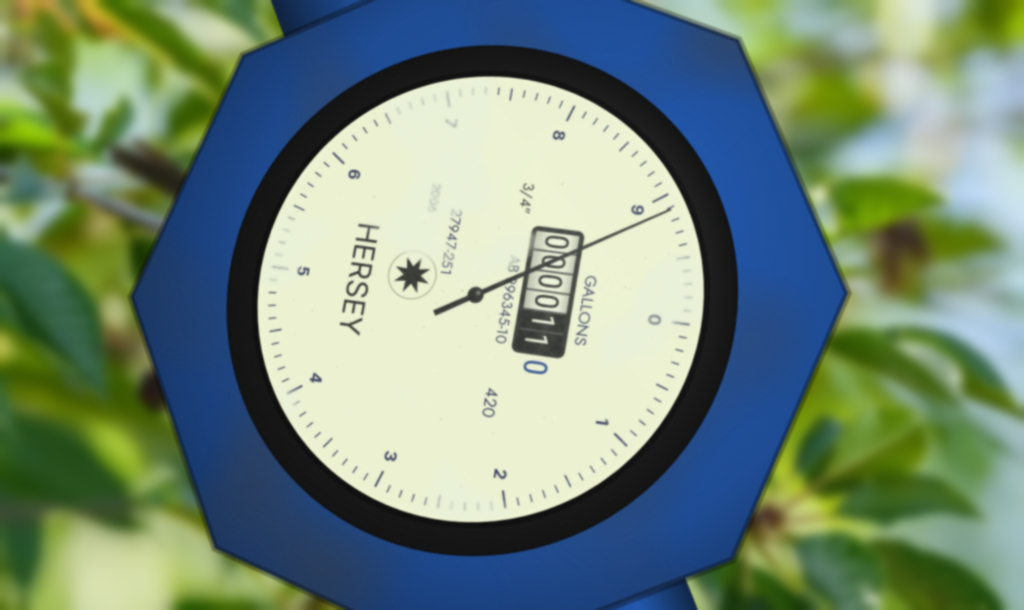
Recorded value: gal 109.1
